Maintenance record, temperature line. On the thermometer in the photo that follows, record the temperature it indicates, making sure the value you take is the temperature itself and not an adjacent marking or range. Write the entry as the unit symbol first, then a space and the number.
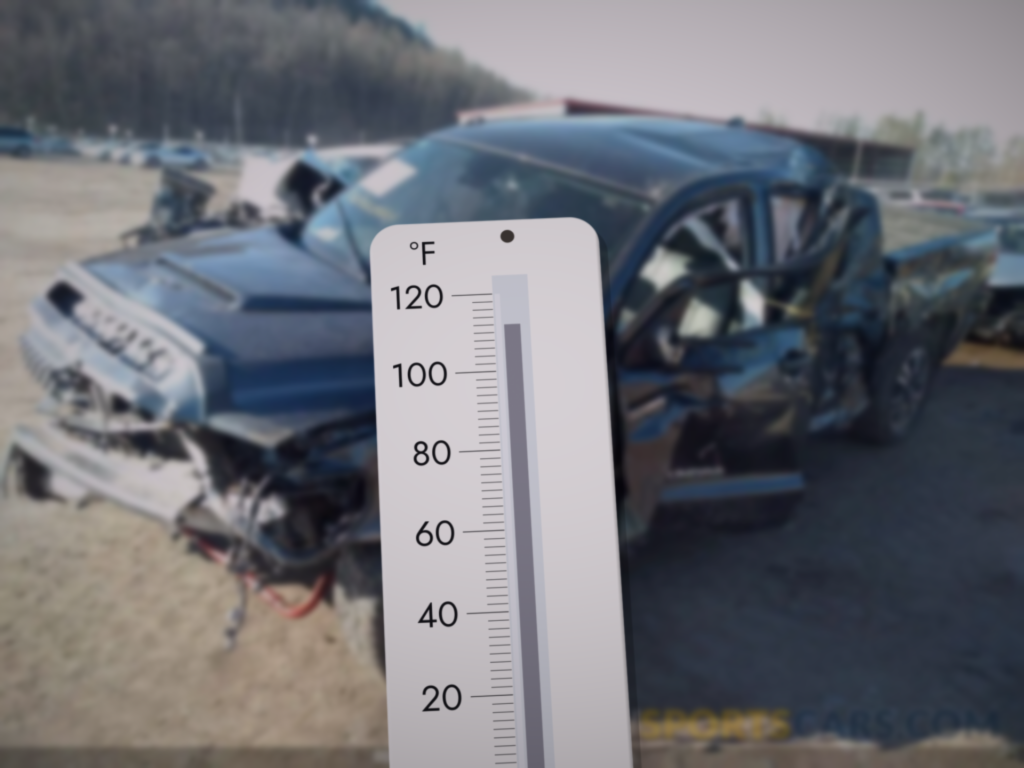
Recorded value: °F 112
